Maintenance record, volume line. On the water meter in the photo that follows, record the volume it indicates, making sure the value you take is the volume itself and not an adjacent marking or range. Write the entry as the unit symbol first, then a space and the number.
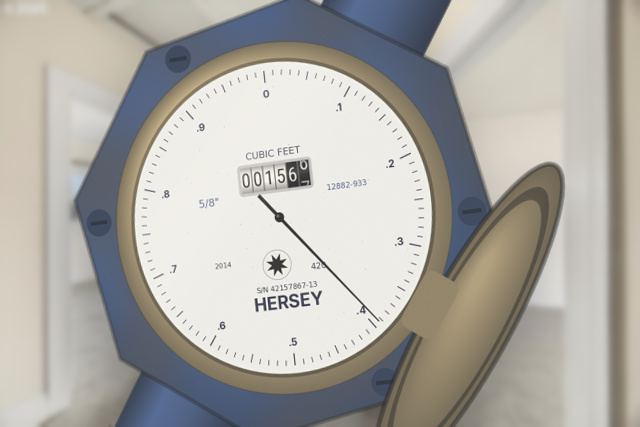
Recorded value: ft³ 1566.39
